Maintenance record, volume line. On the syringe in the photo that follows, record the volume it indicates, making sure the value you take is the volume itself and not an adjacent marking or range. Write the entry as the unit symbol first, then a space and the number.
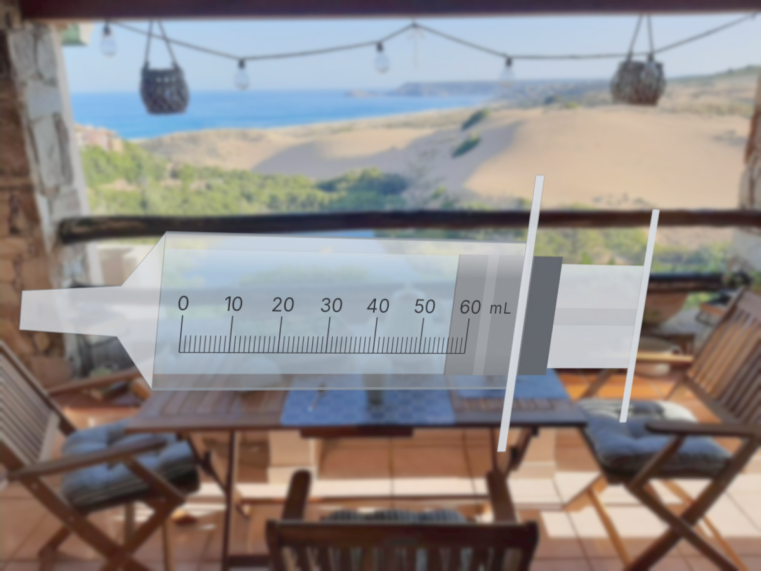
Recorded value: mL 56
